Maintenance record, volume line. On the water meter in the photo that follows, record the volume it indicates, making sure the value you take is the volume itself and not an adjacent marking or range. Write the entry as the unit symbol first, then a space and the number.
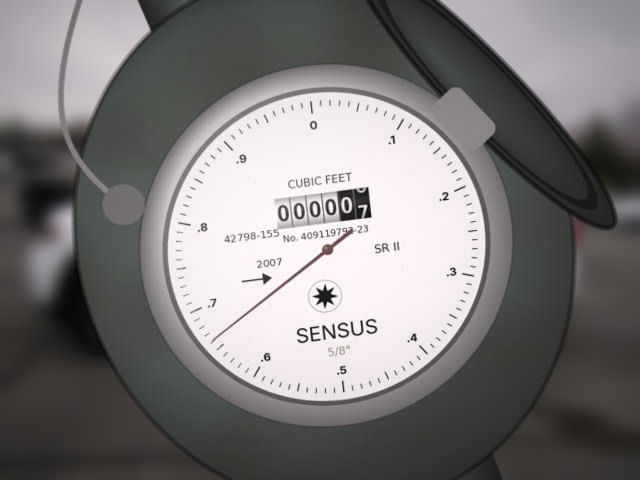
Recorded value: ft³ 6.66
